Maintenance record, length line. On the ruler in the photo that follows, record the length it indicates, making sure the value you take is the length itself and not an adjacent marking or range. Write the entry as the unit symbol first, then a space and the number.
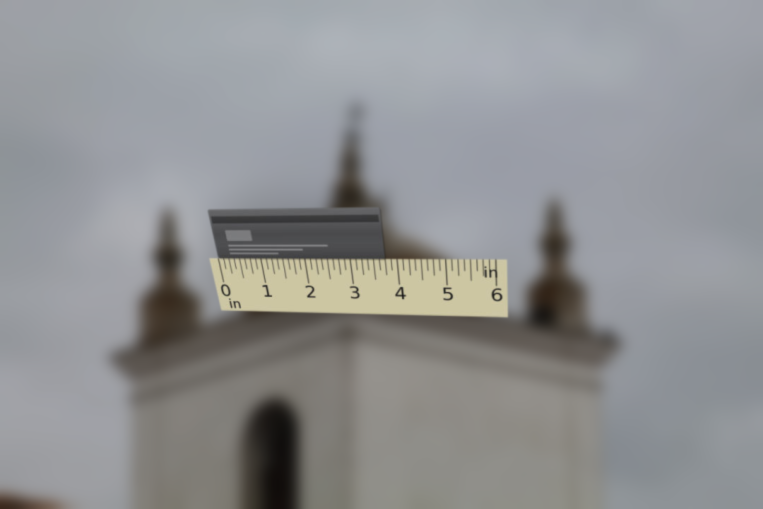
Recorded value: in 3.75
